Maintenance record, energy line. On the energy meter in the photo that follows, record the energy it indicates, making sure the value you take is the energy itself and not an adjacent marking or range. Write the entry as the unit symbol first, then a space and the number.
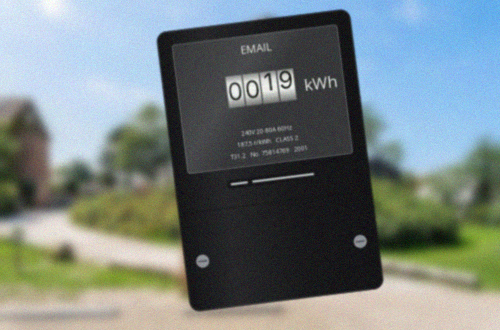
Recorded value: kWh 19
